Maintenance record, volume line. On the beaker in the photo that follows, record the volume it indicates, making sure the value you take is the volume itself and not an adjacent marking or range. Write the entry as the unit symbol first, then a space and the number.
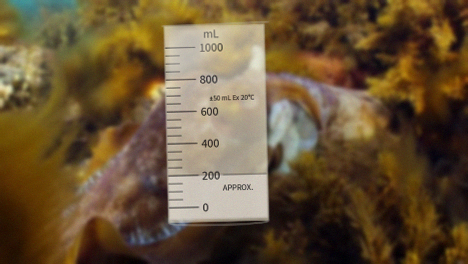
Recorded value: mL 200
